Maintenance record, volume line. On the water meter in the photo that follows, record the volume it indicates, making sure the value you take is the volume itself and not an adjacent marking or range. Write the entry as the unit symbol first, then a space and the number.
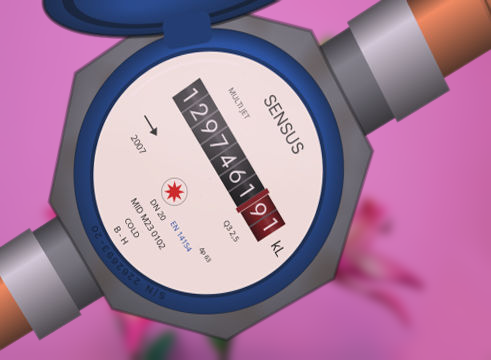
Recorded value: kL 1297461.91
